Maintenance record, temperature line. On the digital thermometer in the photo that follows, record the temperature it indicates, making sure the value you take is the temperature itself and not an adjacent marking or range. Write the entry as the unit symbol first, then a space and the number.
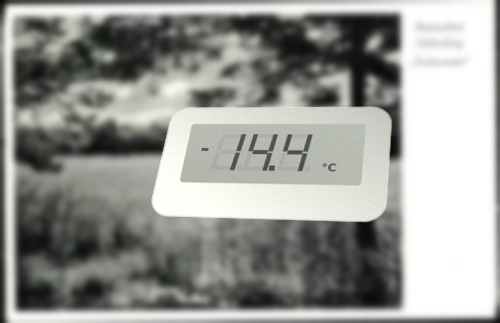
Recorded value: °C -14.4
